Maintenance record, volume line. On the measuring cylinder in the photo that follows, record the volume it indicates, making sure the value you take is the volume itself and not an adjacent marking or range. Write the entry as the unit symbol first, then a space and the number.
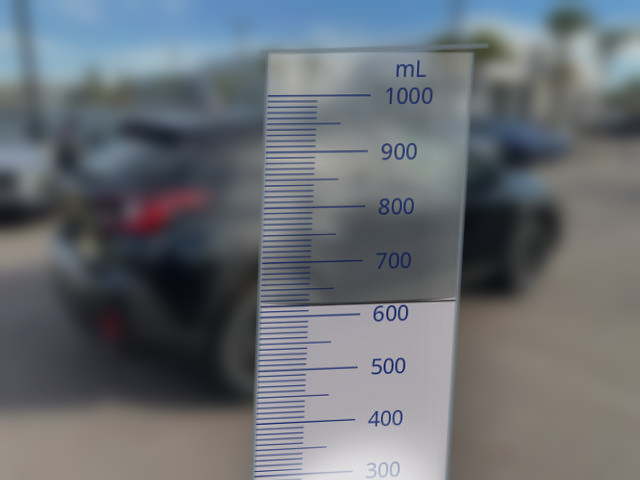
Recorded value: mL 620
